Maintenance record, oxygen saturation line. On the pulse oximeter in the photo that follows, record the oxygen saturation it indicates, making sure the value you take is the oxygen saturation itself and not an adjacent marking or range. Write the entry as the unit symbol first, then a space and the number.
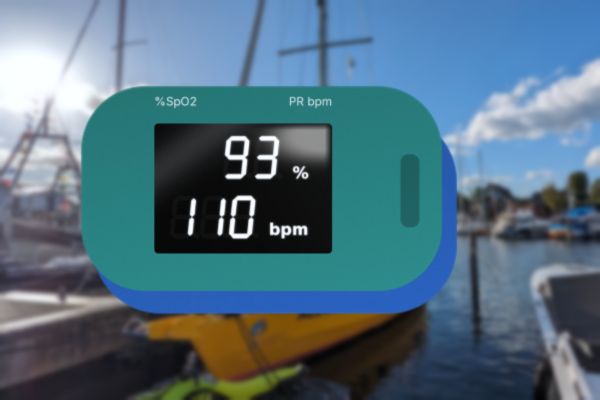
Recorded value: % 93
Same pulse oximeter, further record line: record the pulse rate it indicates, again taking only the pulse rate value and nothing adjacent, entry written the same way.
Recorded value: bpm 110
